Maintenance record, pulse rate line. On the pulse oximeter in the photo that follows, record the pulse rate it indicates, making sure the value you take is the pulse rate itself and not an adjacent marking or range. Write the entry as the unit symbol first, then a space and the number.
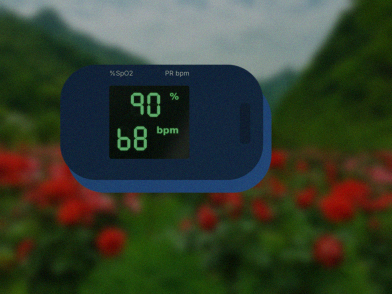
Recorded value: bpm 68
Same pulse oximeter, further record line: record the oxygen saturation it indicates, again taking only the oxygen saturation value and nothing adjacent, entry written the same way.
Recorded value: % 90
